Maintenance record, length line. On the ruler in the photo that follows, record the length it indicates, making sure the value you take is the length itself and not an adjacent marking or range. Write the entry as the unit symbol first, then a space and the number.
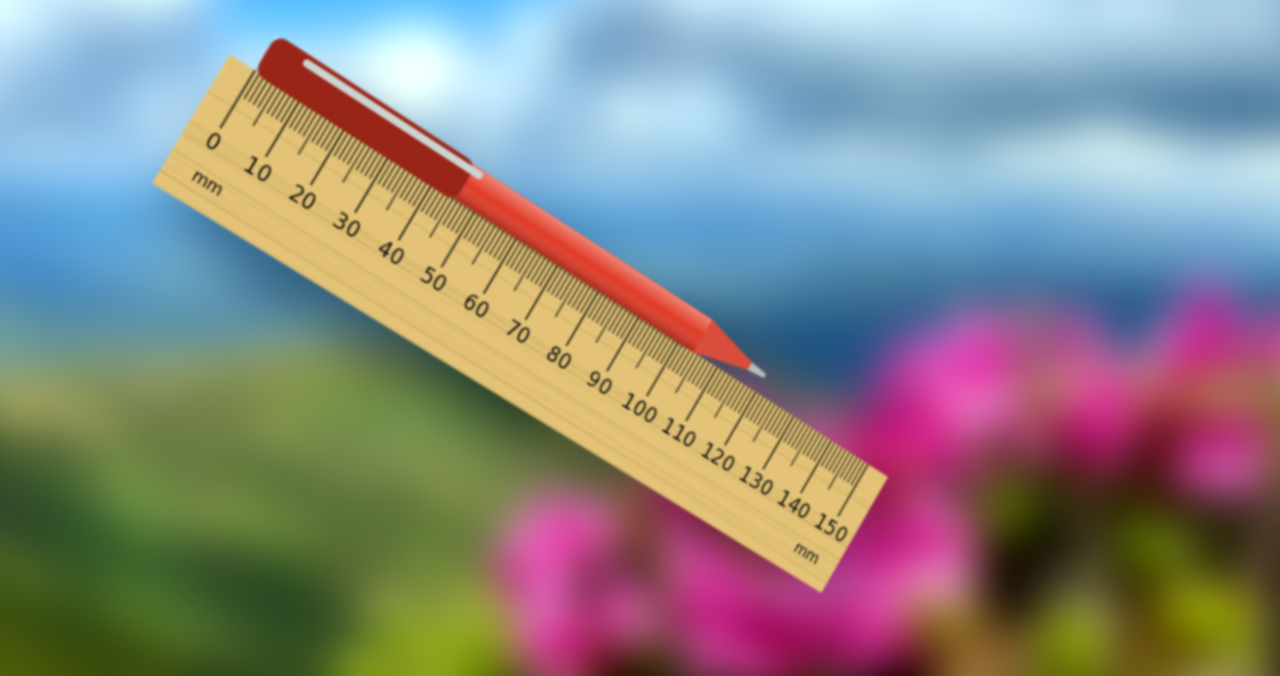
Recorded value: mm 120
